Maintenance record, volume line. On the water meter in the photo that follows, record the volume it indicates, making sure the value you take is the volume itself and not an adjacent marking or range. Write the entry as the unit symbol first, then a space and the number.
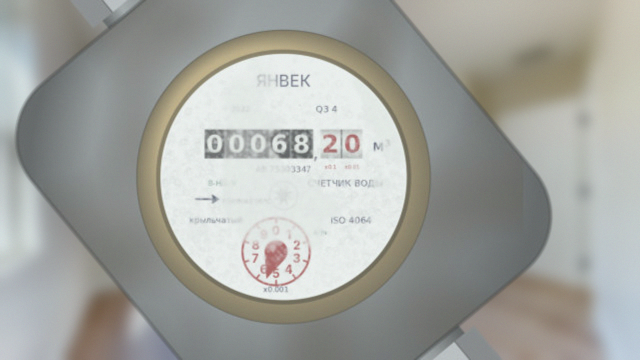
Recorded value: m³ 68.205
